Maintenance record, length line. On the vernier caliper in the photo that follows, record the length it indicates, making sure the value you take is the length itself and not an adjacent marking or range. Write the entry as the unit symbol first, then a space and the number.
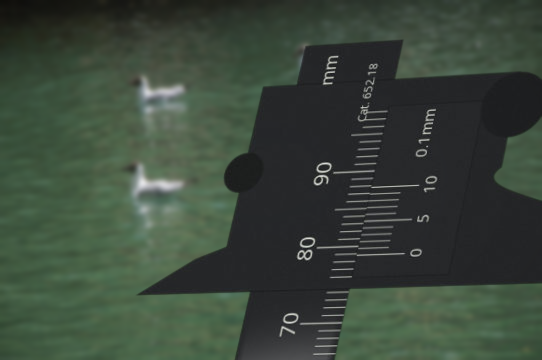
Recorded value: mm 78.8
